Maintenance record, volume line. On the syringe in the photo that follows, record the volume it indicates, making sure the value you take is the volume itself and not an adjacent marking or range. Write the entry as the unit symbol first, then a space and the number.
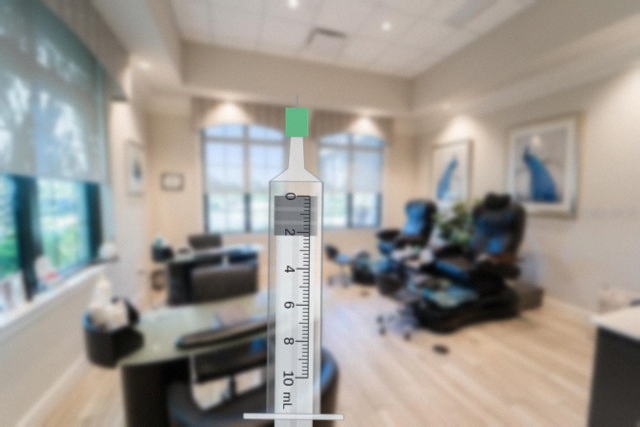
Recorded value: mL 0
